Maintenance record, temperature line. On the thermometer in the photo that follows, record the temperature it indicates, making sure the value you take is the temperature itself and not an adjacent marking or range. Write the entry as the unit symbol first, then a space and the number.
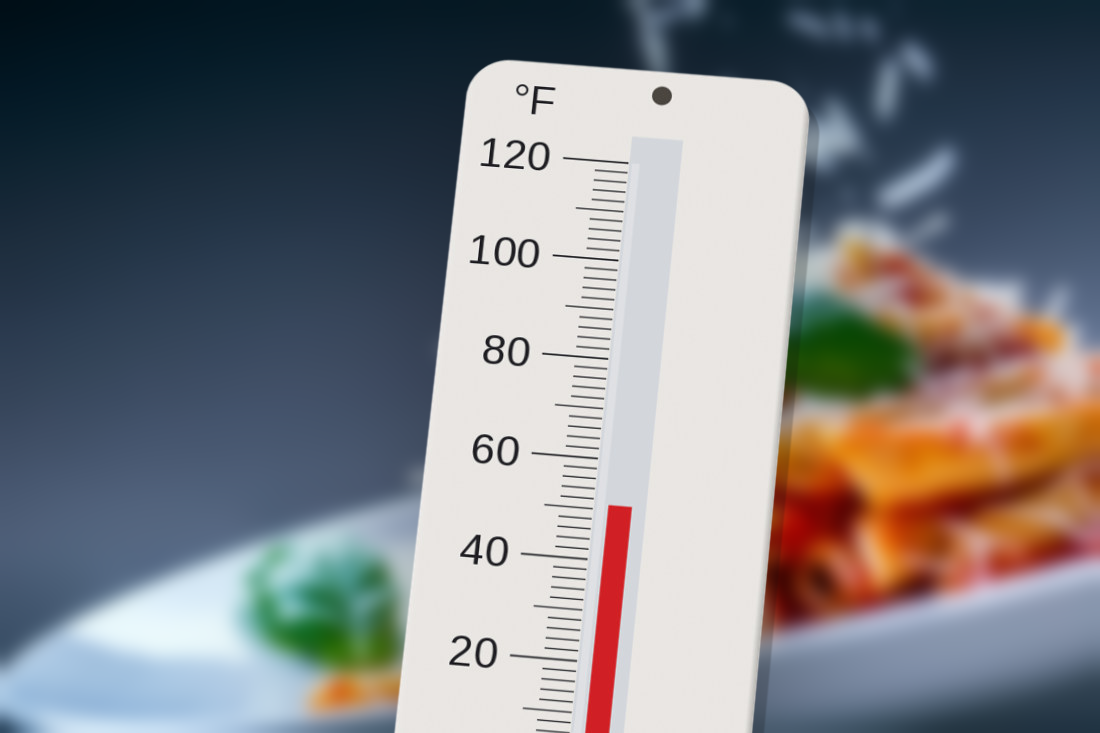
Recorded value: °F 51
